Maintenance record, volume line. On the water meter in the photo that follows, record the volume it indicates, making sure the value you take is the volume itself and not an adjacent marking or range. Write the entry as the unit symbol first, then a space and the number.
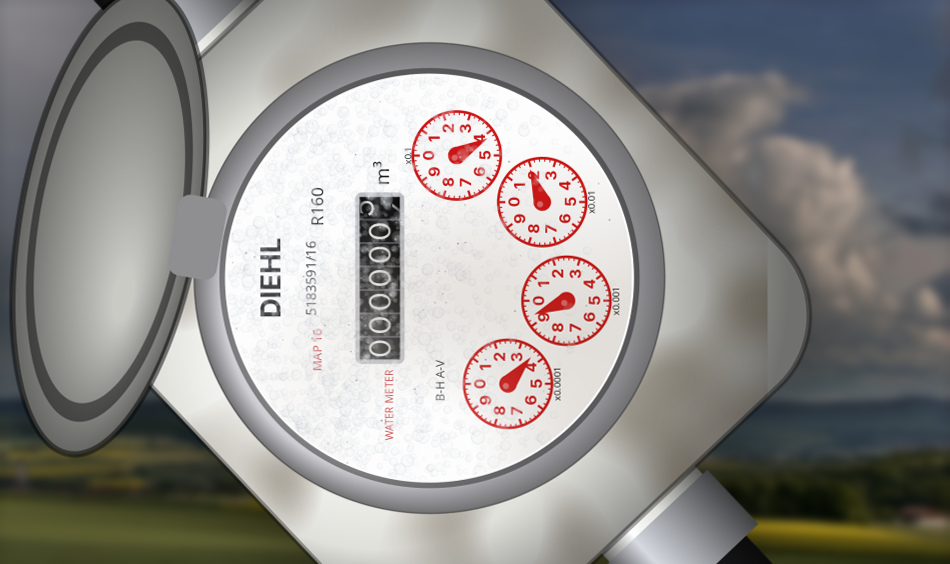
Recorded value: m³ 5.4193
